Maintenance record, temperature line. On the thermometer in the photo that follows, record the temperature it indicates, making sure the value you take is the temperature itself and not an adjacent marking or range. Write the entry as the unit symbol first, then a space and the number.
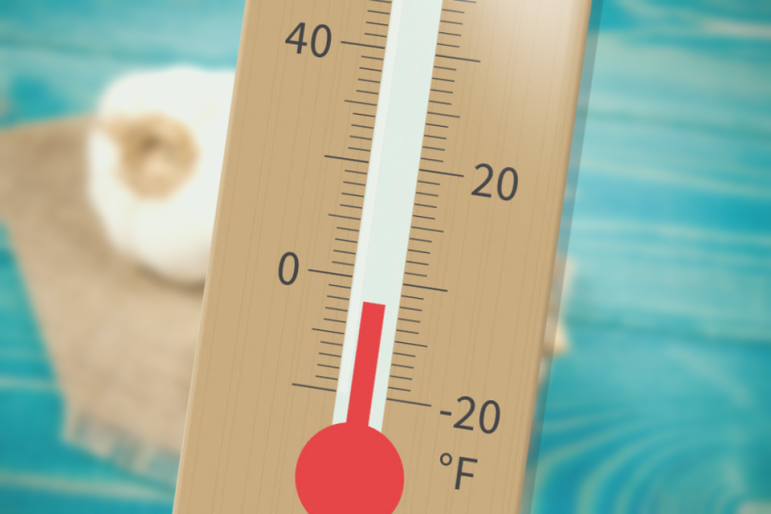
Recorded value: °F -4
